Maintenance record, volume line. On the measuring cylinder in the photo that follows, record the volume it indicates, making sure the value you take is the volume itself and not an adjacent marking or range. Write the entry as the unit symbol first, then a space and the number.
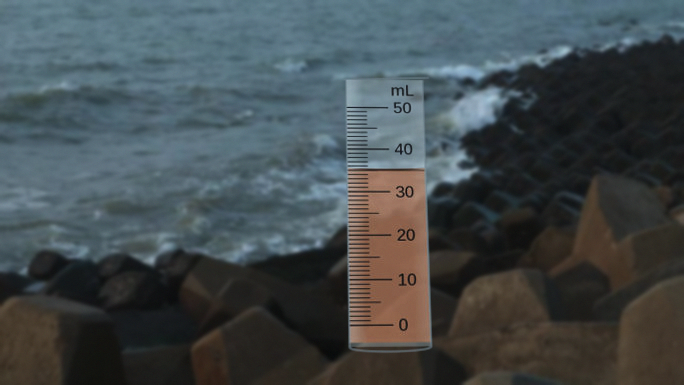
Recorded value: mL 35
